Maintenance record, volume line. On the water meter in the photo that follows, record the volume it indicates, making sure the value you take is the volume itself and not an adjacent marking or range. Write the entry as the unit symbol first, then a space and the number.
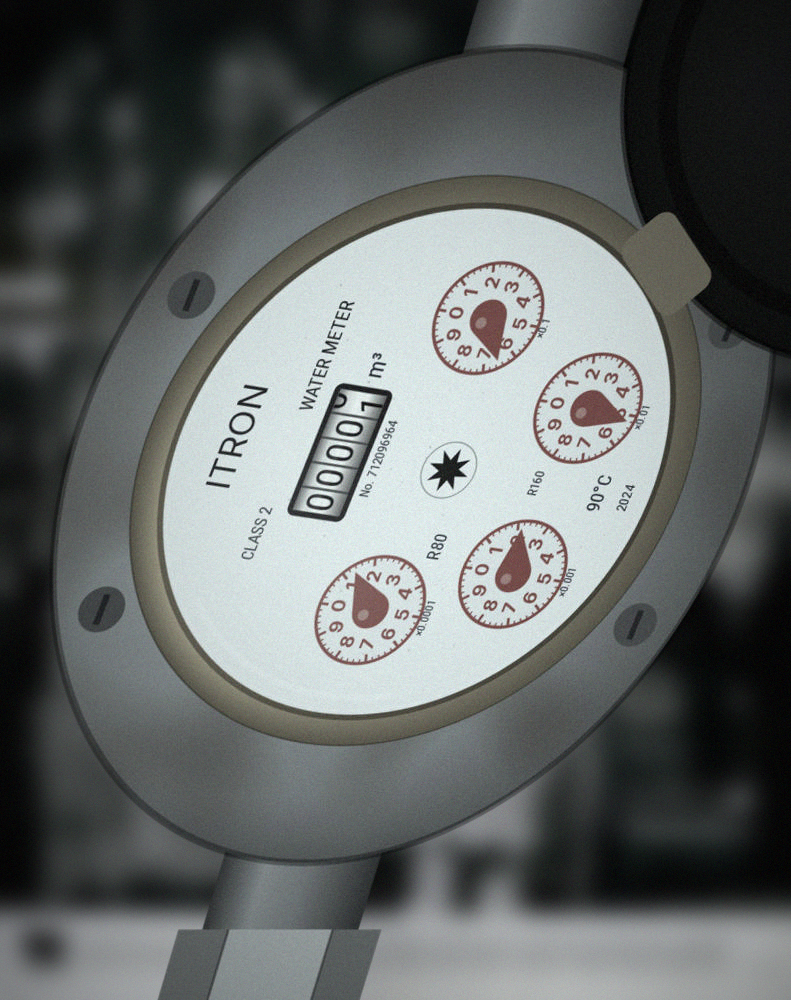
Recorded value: m³ 0.6521
